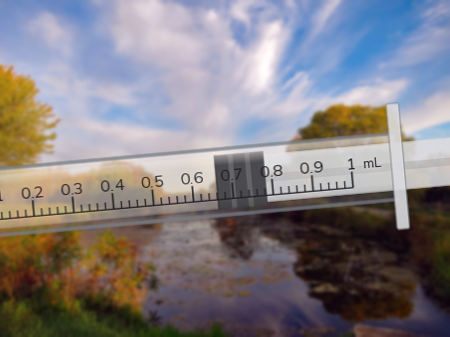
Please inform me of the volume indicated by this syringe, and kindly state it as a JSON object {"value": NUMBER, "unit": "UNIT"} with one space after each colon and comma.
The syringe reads {"value": 0.66, "unit": "mL"}
